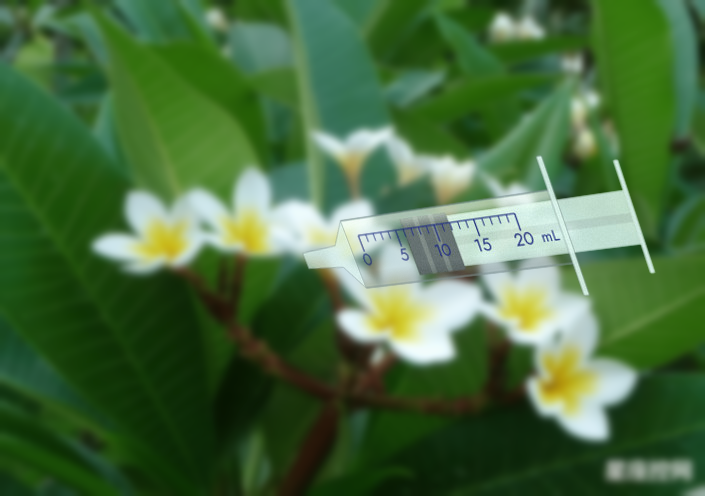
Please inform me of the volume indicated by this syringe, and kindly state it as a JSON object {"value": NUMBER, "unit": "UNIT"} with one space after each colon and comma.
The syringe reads {"value": 6, "unit": "mL"}
